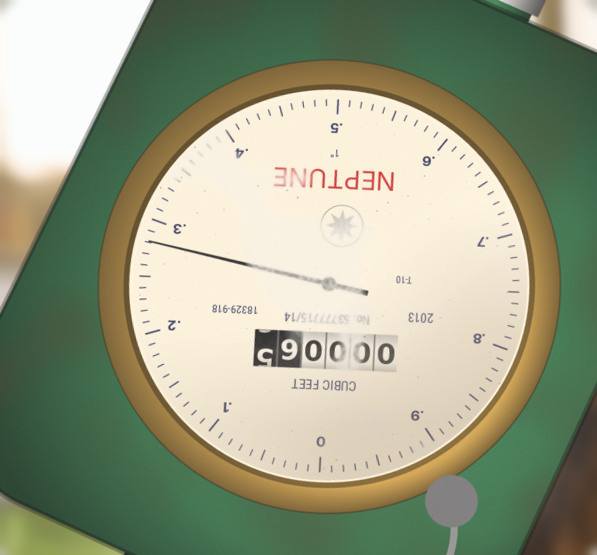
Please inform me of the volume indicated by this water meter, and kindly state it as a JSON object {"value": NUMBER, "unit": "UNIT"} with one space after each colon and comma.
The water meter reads {"value": 65.28, "unit": "ft³"}
